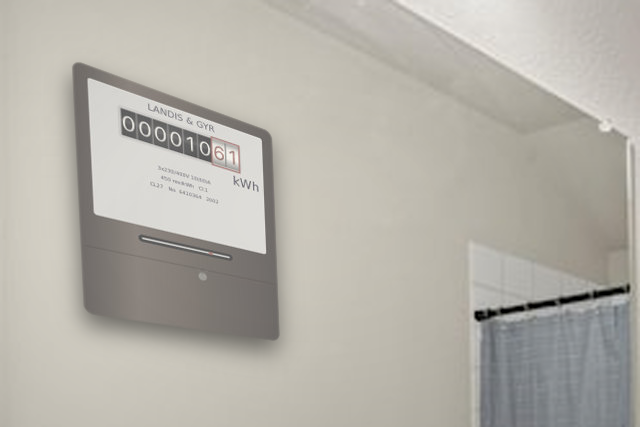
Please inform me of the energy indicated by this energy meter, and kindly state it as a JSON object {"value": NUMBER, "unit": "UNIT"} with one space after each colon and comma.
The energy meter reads {"value": 10.61, "unit": "kWh"}
